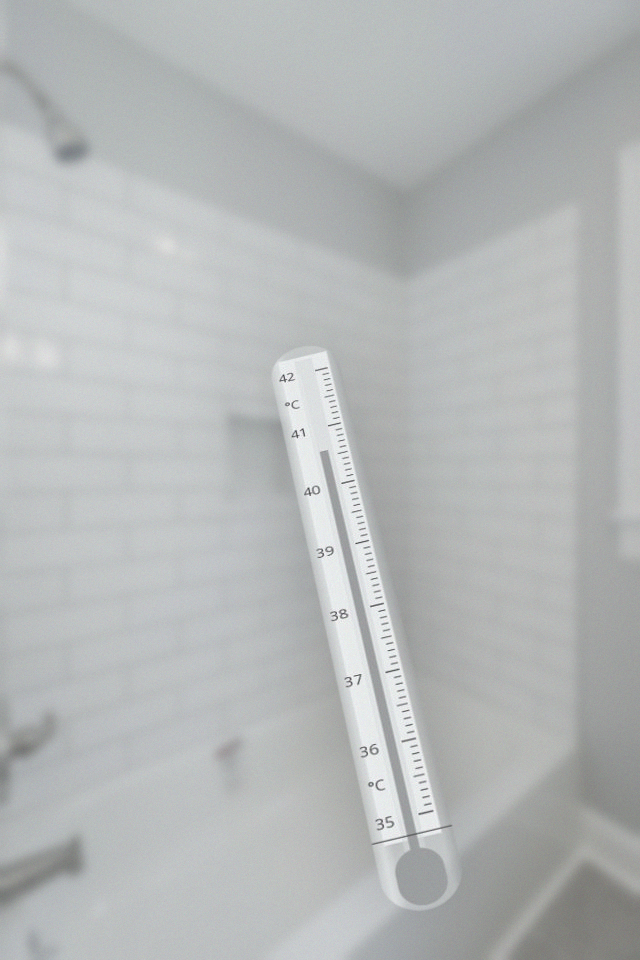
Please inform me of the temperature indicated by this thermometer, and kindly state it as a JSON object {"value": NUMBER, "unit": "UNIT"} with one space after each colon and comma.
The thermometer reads {"value": 40.6, "unit": "°C"}
